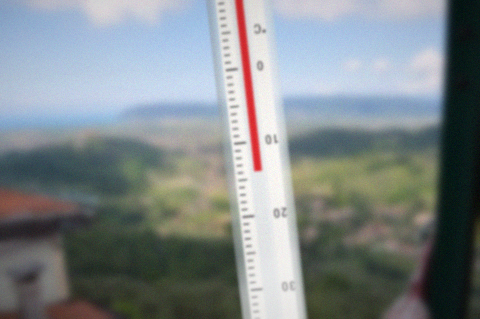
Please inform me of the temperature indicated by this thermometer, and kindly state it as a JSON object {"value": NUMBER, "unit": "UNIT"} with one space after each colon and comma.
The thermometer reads {"value": 14, "unit": "°C"}
